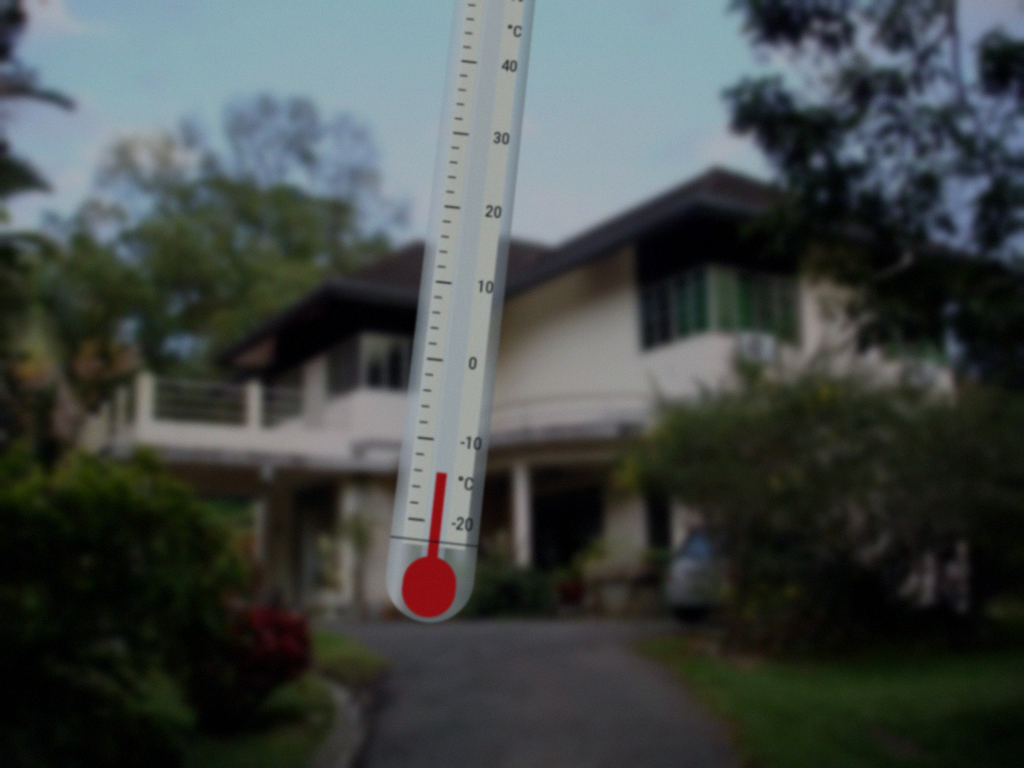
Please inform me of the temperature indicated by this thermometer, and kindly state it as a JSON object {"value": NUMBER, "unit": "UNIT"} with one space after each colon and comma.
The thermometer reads {"value": -14, "unit": "°C"}
